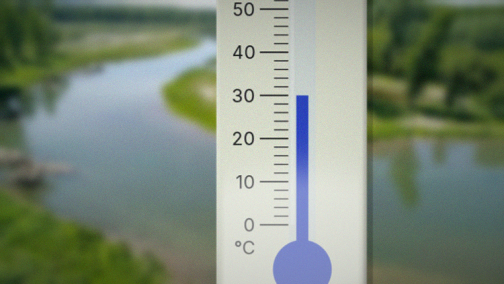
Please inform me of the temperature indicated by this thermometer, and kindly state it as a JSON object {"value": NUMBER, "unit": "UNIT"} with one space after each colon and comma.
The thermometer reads {"value": 30, "unit": "°C"}
